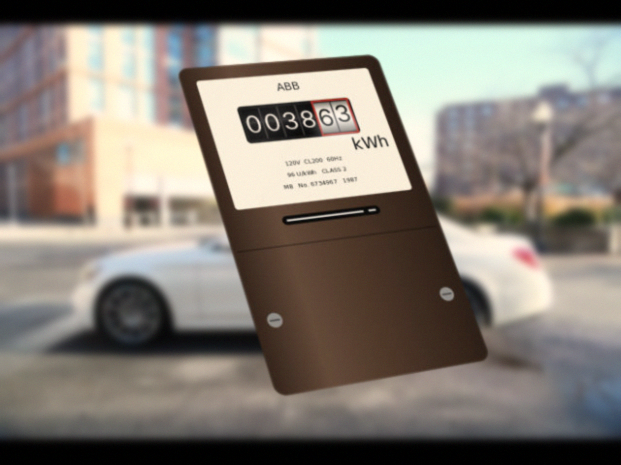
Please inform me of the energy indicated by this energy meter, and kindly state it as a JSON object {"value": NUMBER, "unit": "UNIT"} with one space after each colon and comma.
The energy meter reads {"value": 38.63, "unit": "kWh"}
